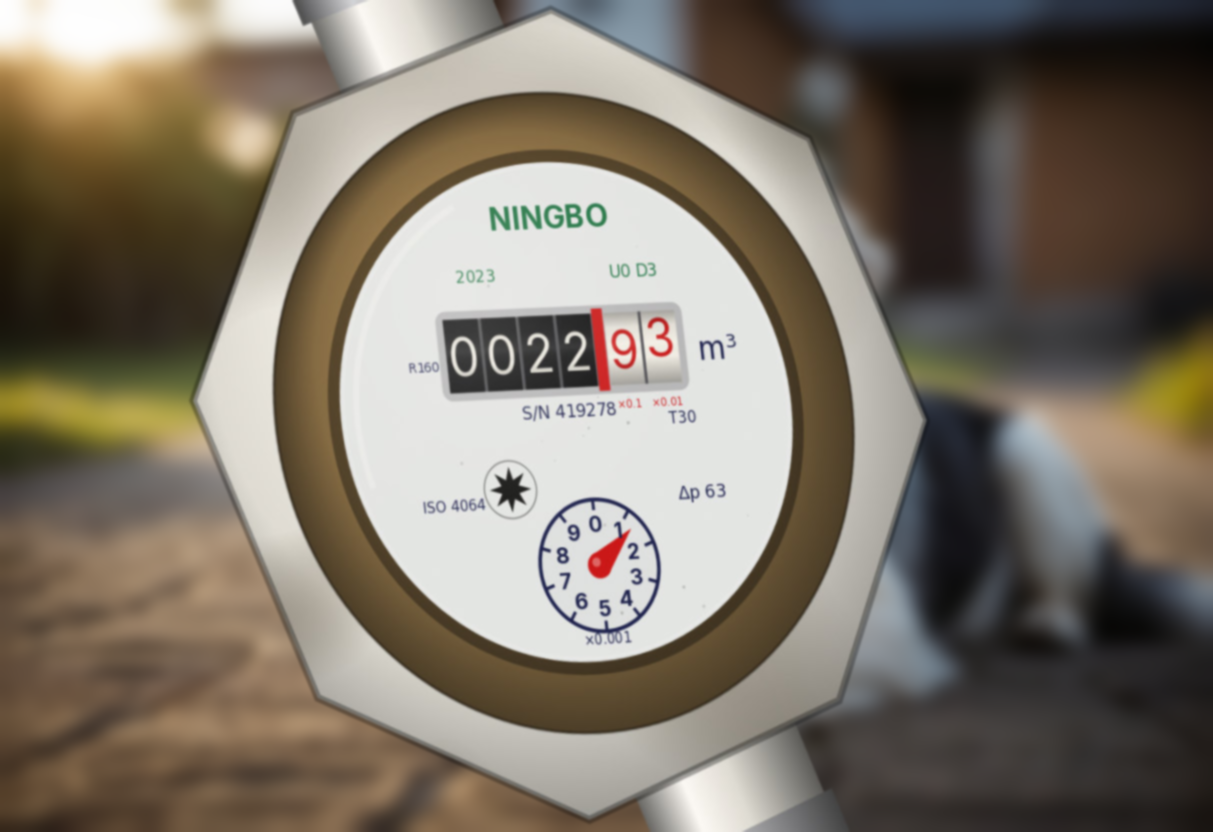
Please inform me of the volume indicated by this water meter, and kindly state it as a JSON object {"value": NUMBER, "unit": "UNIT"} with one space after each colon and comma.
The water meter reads {"value": 22.931, "unit": "m³"}
